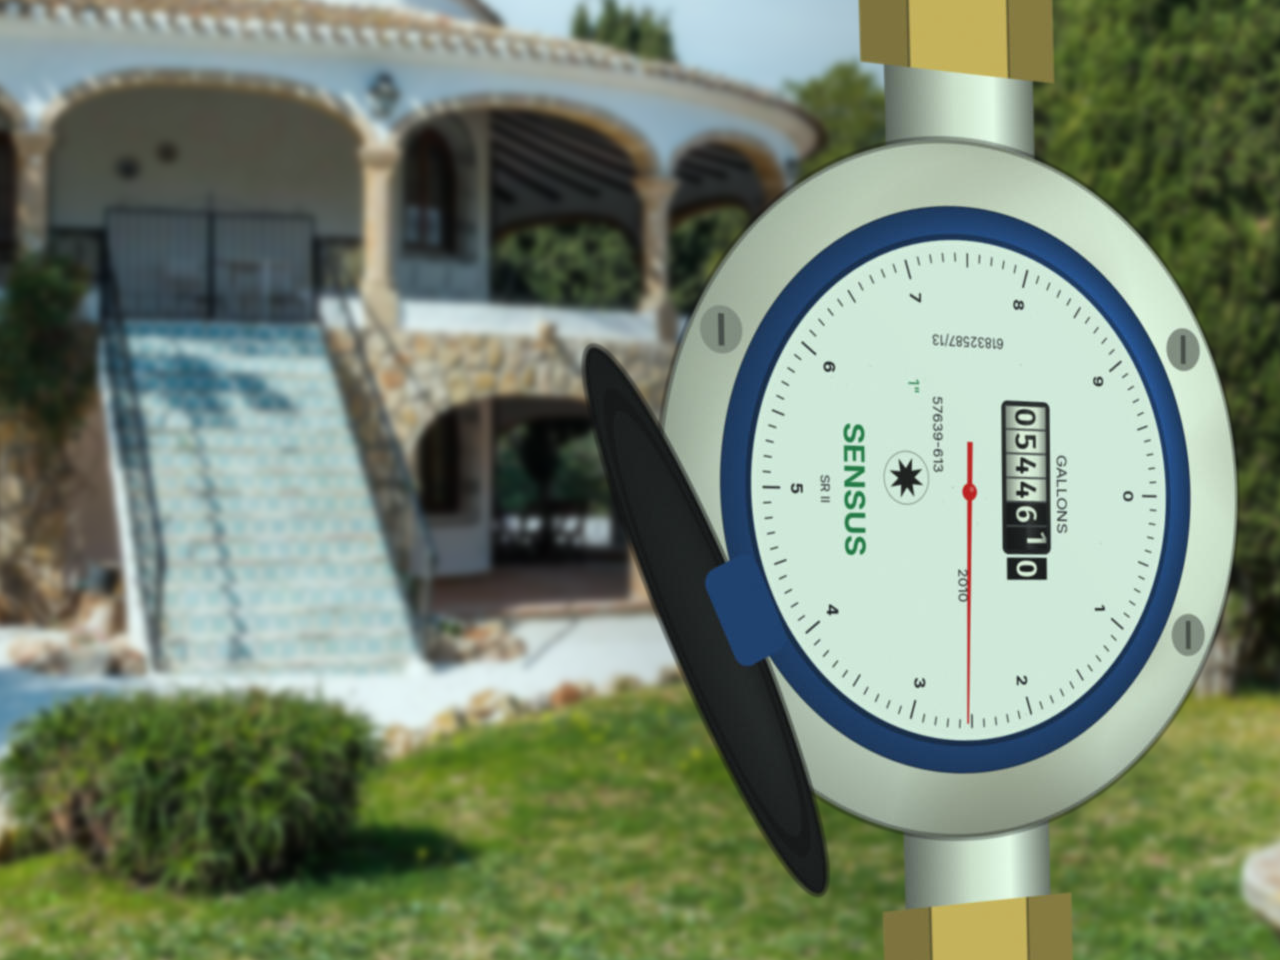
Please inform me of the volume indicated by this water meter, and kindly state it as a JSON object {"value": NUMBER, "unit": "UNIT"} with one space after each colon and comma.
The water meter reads {"value": 544612.5, "unit": "gal"}
